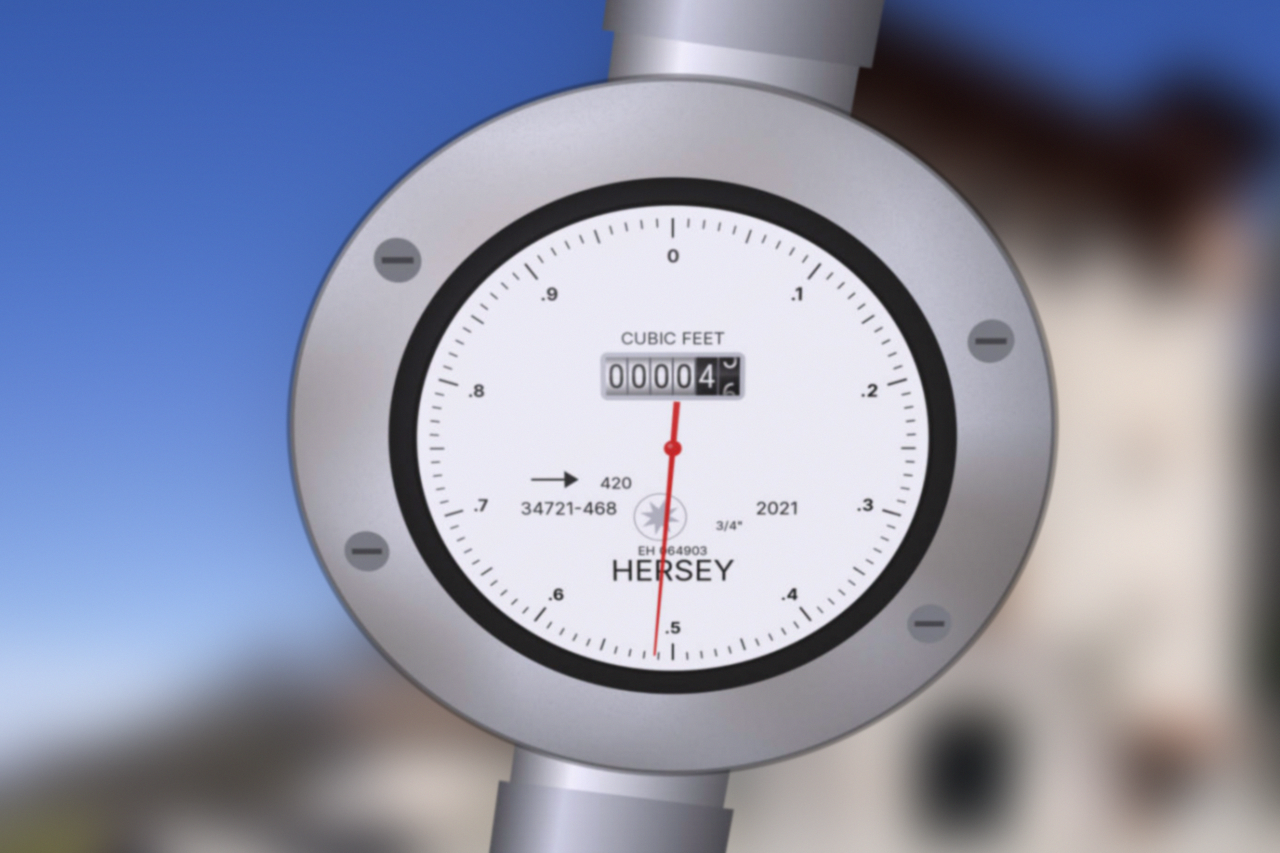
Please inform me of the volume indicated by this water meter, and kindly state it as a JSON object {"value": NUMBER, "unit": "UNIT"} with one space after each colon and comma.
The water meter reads {"value": 45.51, "unit": "ft³"}
